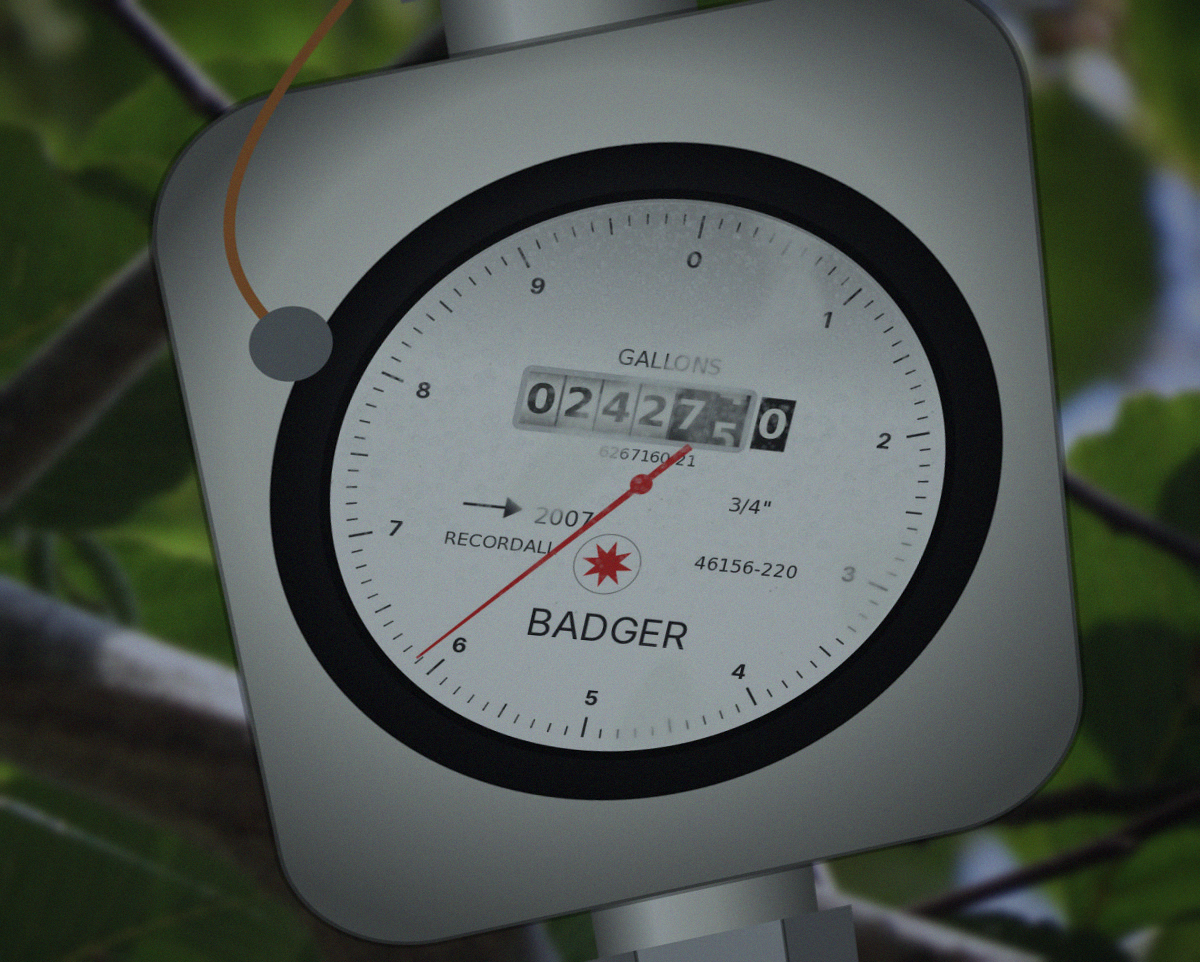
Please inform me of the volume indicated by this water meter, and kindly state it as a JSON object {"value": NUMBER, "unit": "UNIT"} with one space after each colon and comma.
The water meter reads {"value": 242746.1, "unit": "gal"}
